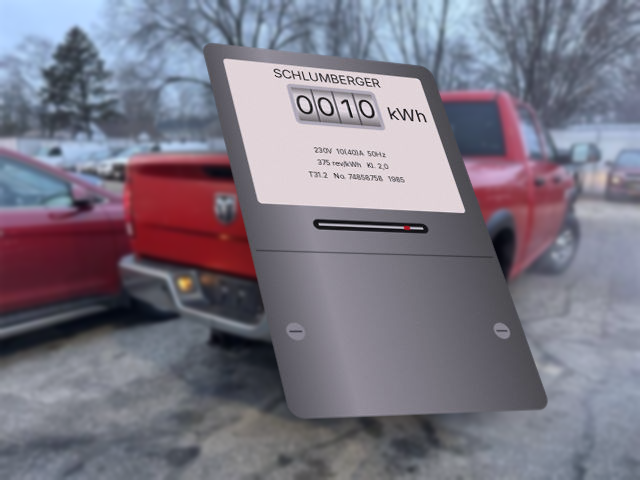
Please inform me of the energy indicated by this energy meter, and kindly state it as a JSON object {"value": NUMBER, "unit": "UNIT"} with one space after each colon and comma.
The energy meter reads {"value": 10, "unit": "kWh"}
